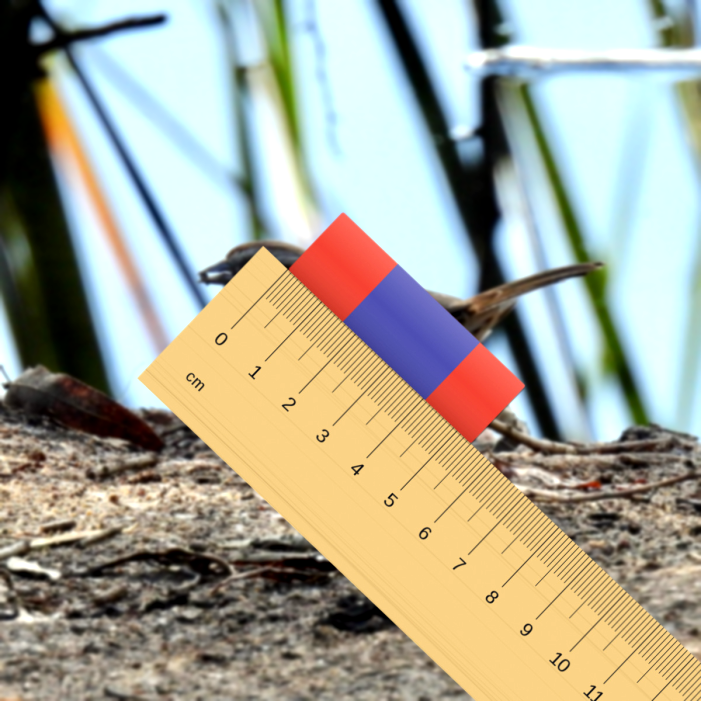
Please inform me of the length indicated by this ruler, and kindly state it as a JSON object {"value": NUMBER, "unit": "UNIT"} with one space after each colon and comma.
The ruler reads {"value": 5.4, "unit": "cm"}
